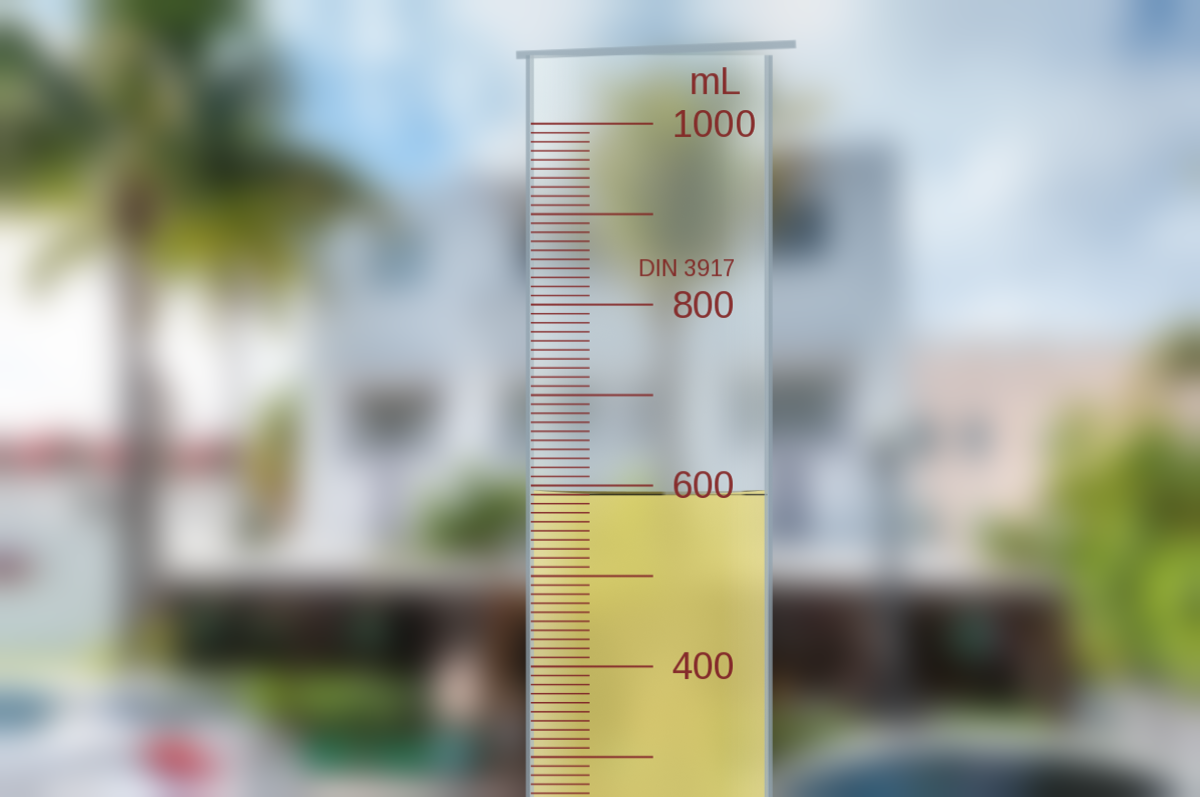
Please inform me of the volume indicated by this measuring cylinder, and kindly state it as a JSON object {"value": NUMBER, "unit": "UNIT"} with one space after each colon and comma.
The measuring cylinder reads {"value": 590, "unit": "mL"}
